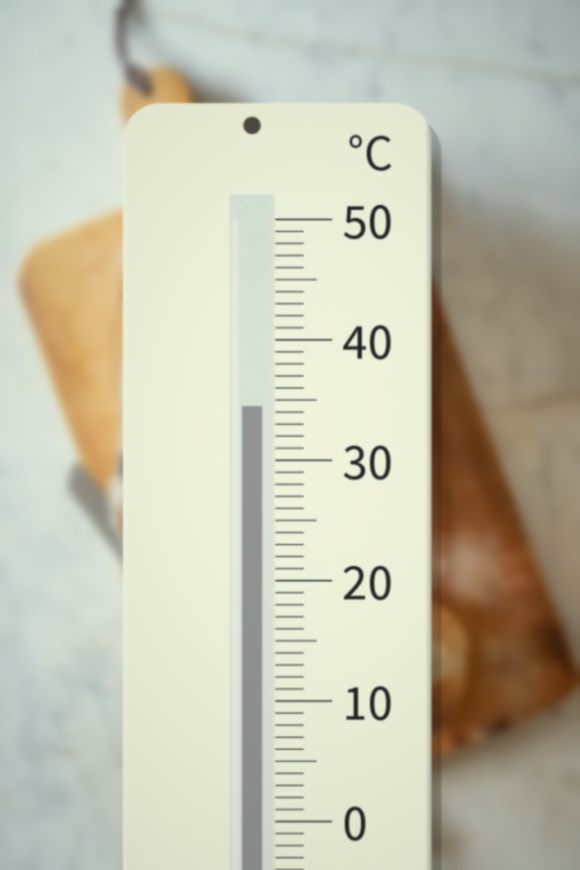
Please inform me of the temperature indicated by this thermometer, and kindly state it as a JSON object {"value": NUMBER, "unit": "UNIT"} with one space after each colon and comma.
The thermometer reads {"value": 34.5, "unit": "°C"}
